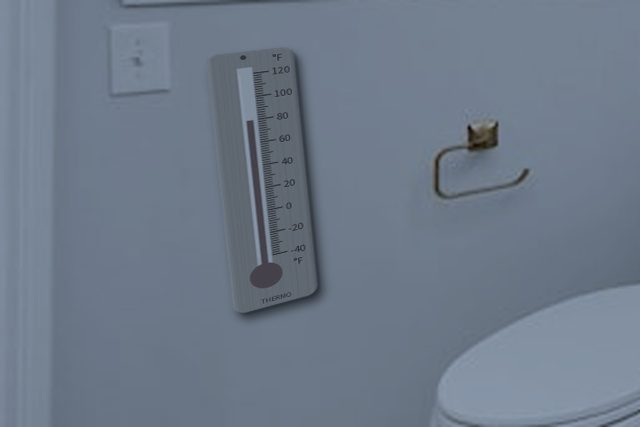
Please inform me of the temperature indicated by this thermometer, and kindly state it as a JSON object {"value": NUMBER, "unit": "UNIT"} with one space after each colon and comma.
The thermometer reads {"value": 80, "unit": "°F"}
